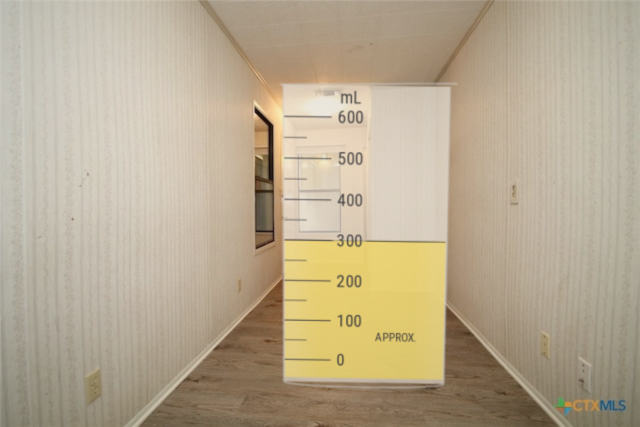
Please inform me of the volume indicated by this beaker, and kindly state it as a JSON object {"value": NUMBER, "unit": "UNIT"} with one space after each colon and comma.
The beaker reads {"value": 300, "unit": "mL"}
